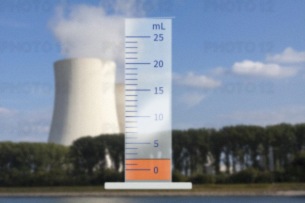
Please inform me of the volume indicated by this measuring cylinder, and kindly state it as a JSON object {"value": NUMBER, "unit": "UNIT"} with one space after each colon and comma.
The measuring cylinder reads {"value": 2, "unit": "mL"}
